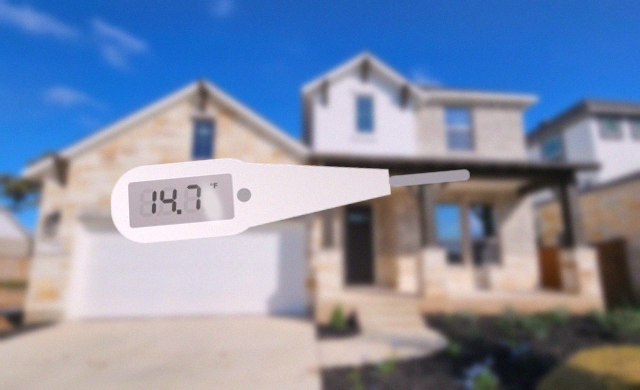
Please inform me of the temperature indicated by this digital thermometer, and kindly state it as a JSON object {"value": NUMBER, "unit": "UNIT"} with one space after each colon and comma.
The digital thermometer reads {"value": 14.7, "unit": "°F"}
